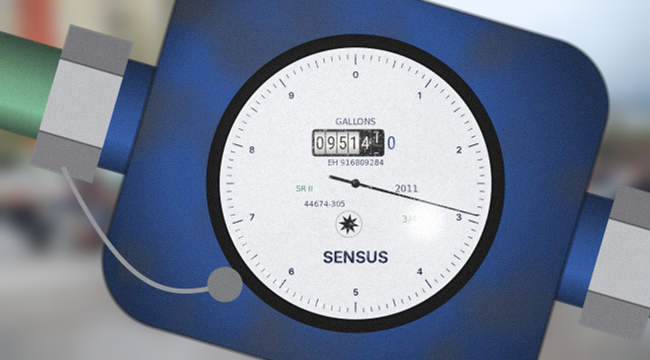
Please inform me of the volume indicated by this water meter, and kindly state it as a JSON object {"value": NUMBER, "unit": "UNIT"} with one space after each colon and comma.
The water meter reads {"value": 951412.9, "unit": "gal"}
